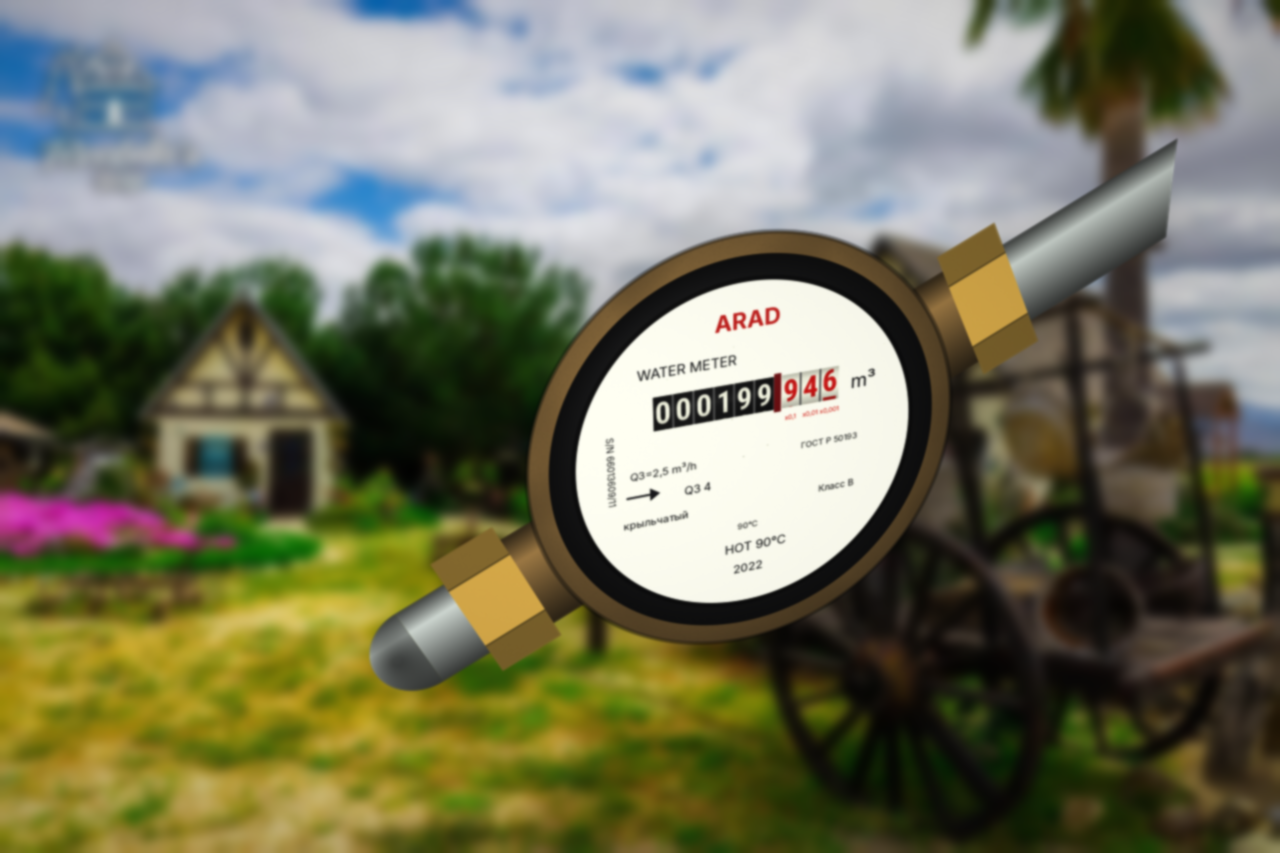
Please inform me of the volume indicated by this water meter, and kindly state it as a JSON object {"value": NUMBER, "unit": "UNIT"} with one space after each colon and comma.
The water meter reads {"value": 199.946, "unit": "m³"}
